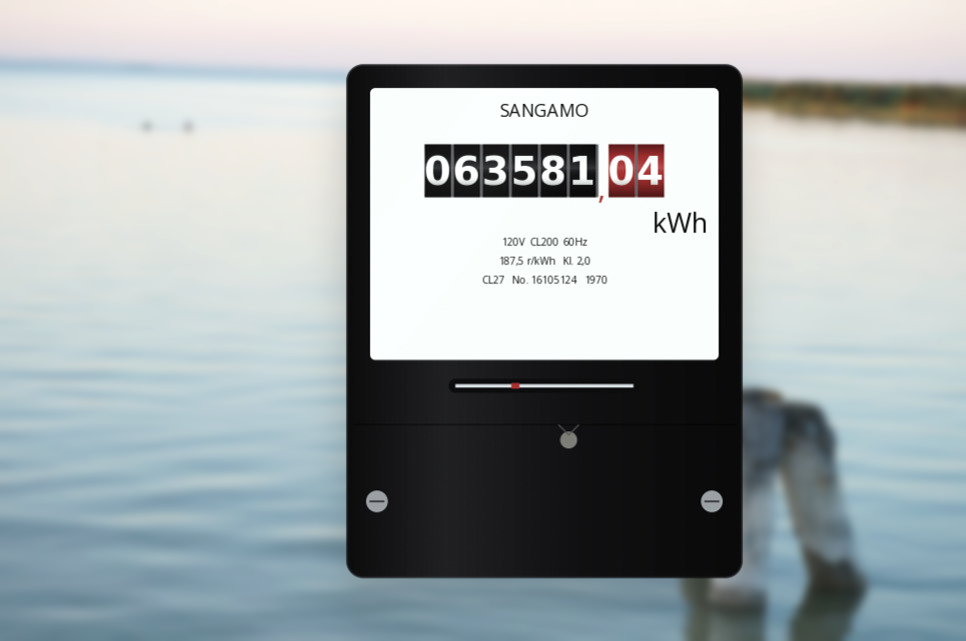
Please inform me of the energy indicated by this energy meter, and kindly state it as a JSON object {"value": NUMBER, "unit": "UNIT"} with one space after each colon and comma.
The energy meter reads {"value": 63581.04, "unit": "kWh"}
